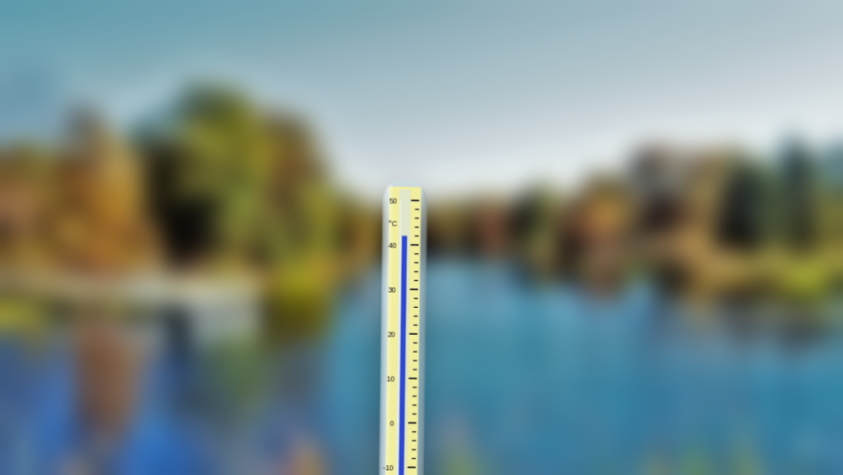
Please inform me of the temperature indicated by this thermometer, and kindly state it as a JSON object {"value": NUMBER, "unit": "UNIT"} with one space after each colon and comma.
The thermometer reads {"value": 42, "unit": "°C"}
